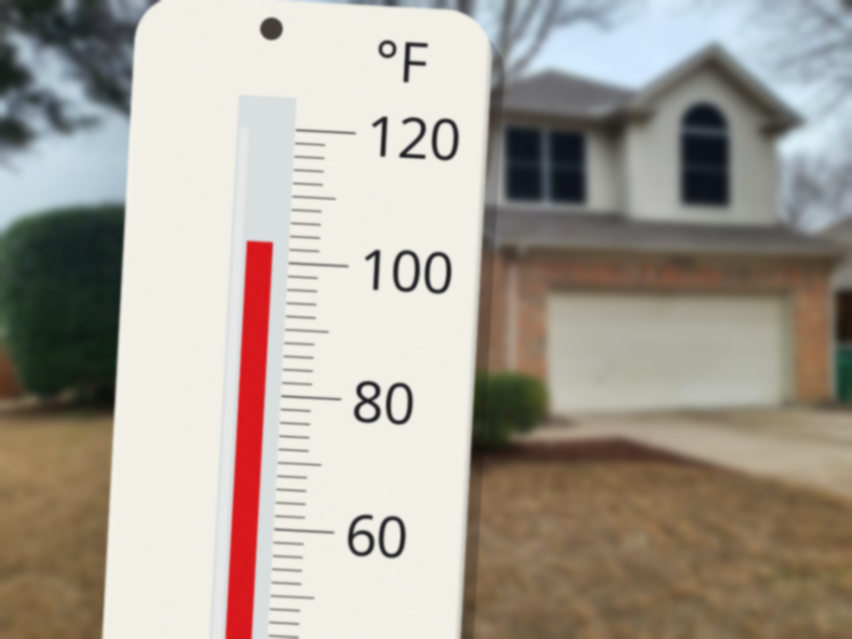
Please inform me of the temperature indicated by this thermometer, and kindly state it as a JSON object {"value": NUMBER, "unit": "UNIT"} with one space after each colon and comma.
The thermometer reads {"value": 103, "unit": "°F"}
